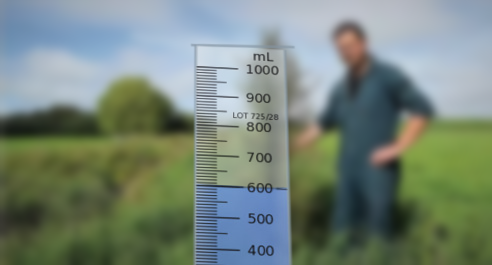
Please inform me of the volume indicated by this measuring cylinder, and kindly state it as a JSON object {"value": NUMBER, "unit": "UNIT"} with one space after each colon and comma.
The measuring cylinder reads {"value": 600, "unit": "mL"}
